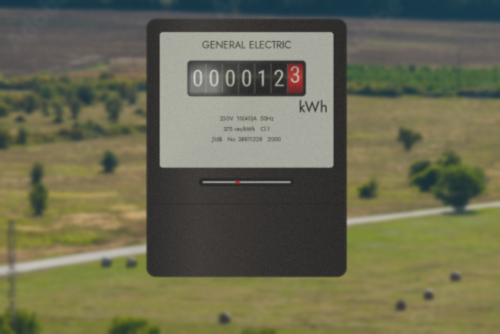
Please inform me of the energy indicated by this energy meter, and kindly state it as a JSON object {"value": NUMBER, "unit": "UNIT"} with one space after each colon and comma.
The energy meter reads {"value": 12.3, "unit": "kWh"}
